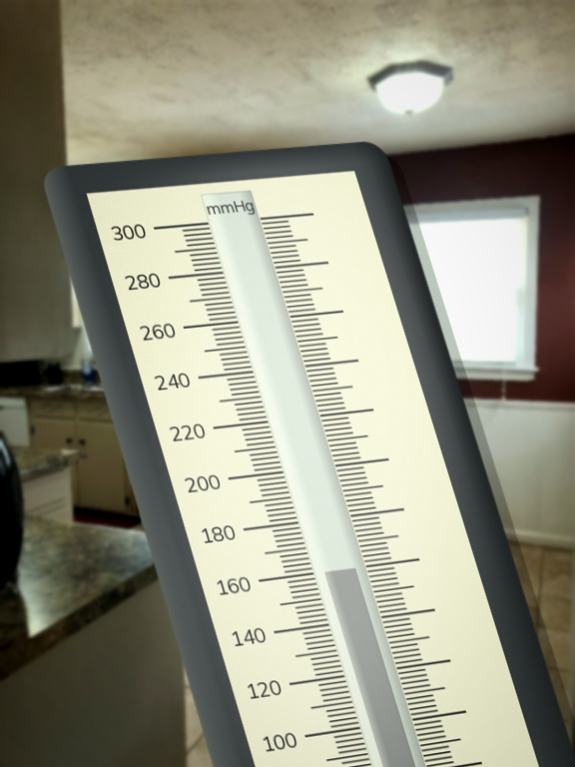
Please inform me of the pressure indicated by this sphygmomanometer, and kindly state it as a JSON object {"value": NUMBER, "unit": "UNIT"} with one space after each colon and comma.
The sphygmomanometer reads {"value": 160, "unit": "mmHg"}
